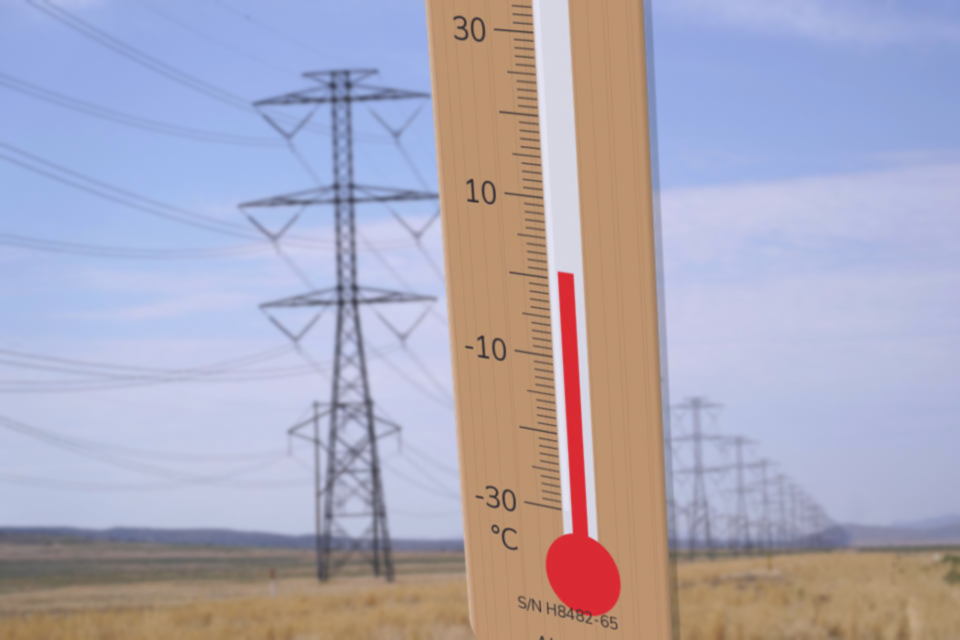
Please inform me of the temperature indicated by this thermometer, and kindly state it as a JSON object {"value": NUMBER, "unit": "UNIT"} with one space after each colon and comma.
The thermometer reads {"value": 1, "unit": "°C"}
